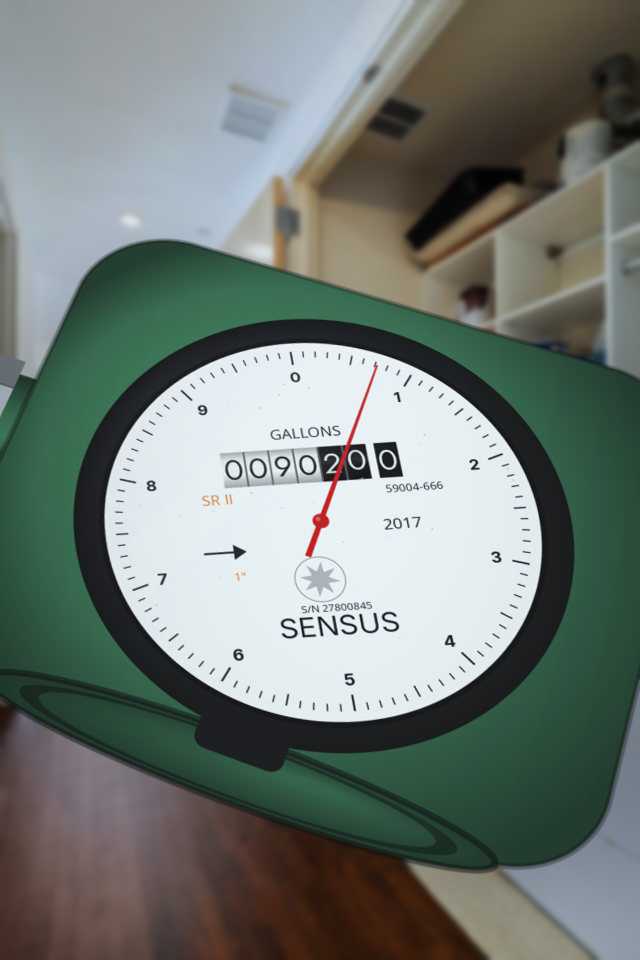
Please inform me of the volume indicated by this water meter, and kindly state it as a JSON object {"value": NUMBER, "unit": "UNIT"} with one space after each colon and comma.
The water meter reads {"value": 90200.7, "unit": "gal"}
